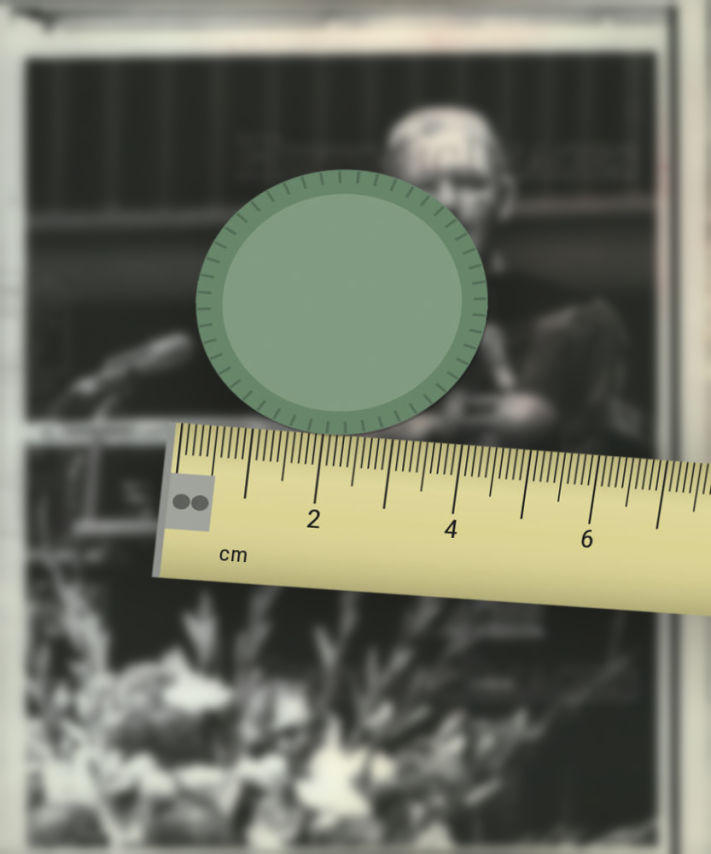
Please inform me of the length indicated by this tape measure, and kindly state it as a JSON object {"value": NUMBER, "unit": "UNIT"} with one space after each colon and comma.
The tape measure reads {"value": 4.1, "unit": "cm"}
